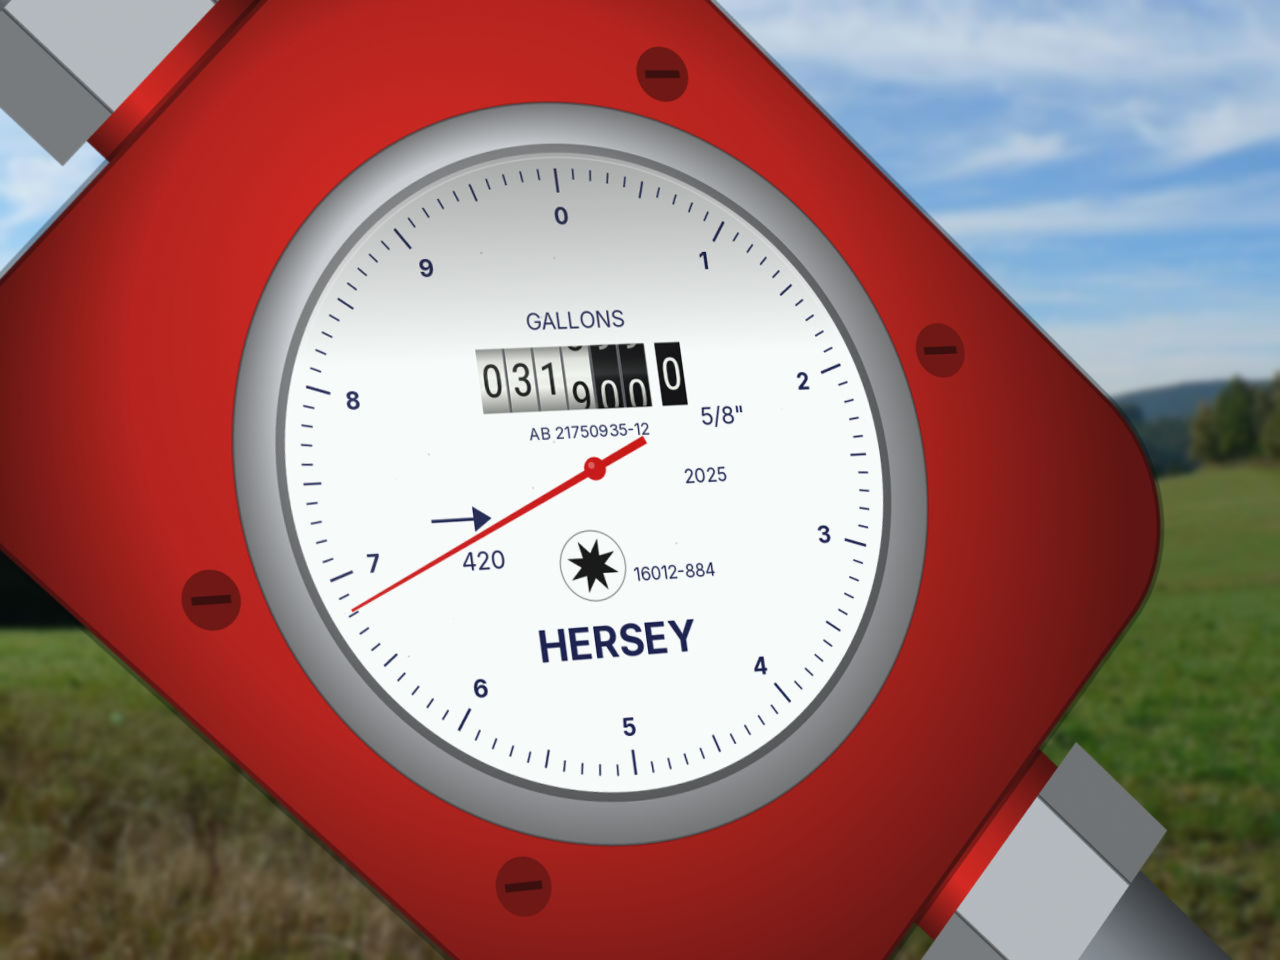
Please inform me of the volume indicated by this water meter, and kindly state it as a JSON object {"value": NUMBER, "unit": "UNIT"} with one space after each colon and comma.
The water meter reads {"value": 318996.8, "unit": "gal"}
